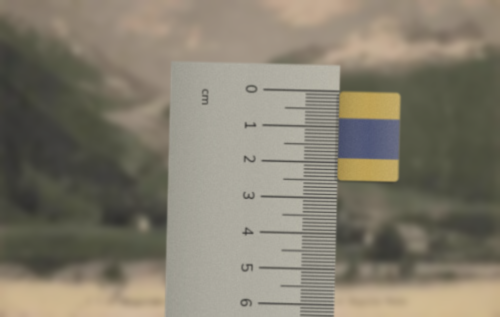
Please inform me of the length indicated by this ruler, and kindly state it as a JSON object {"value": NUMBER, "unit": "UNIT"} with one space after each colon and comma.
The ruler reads {"value": 2.5, "unit": "cm"}
